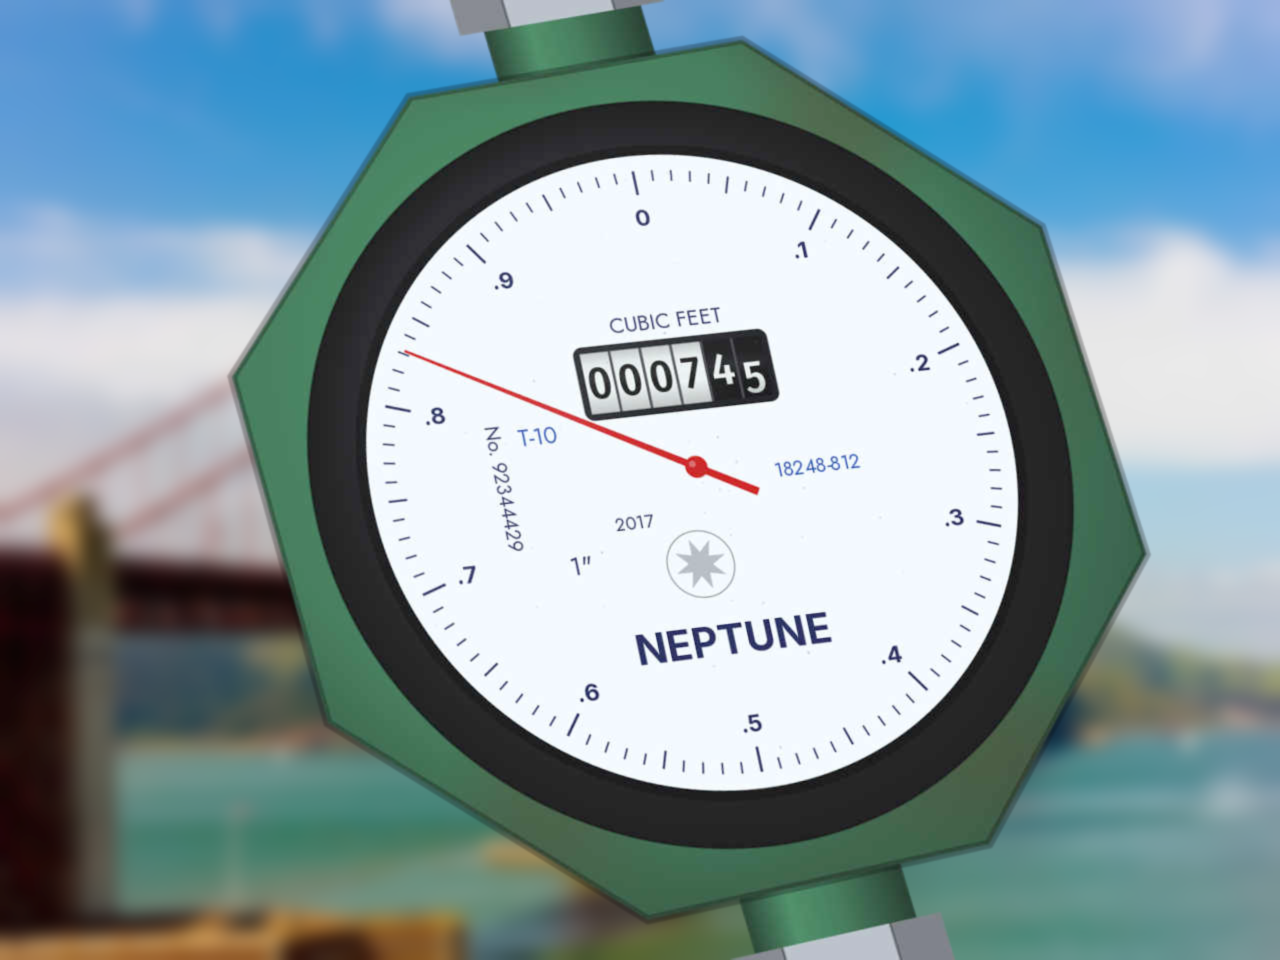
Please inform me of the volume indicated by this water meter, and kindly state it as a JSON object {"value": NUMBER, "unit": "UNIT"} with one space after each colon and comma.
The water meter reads {"value": 744.83, "unit": "ft³"}
